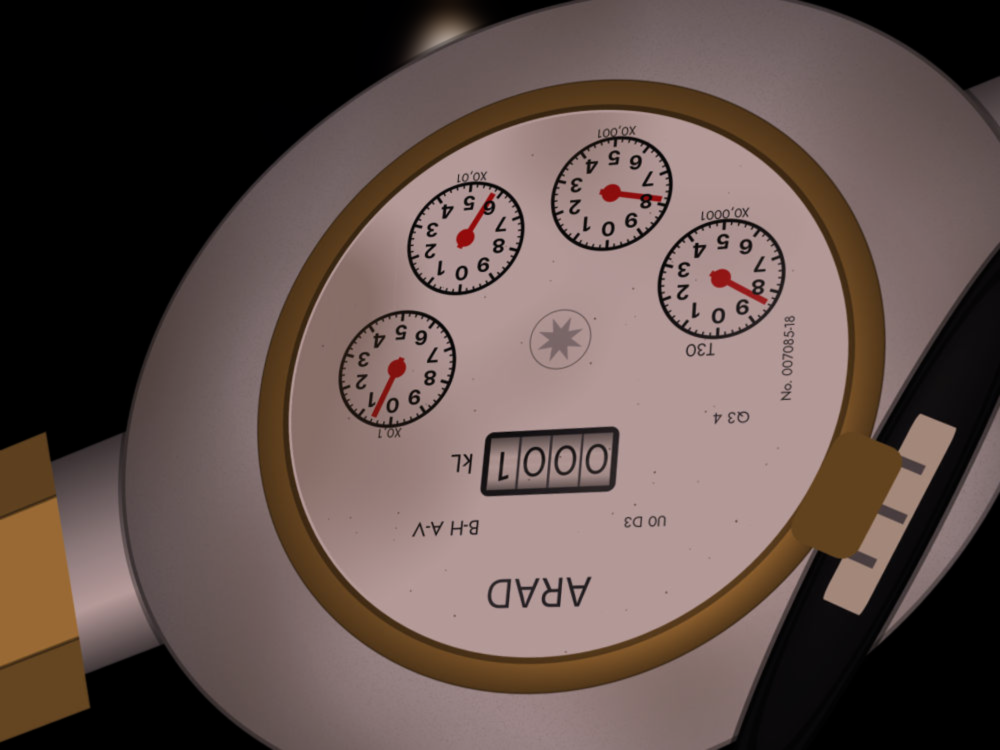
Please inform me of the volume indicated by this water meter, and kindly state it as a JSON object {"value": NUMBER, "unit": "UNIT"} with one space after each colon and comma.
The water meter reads {"value": 1.0578, "unit": "kL"}
